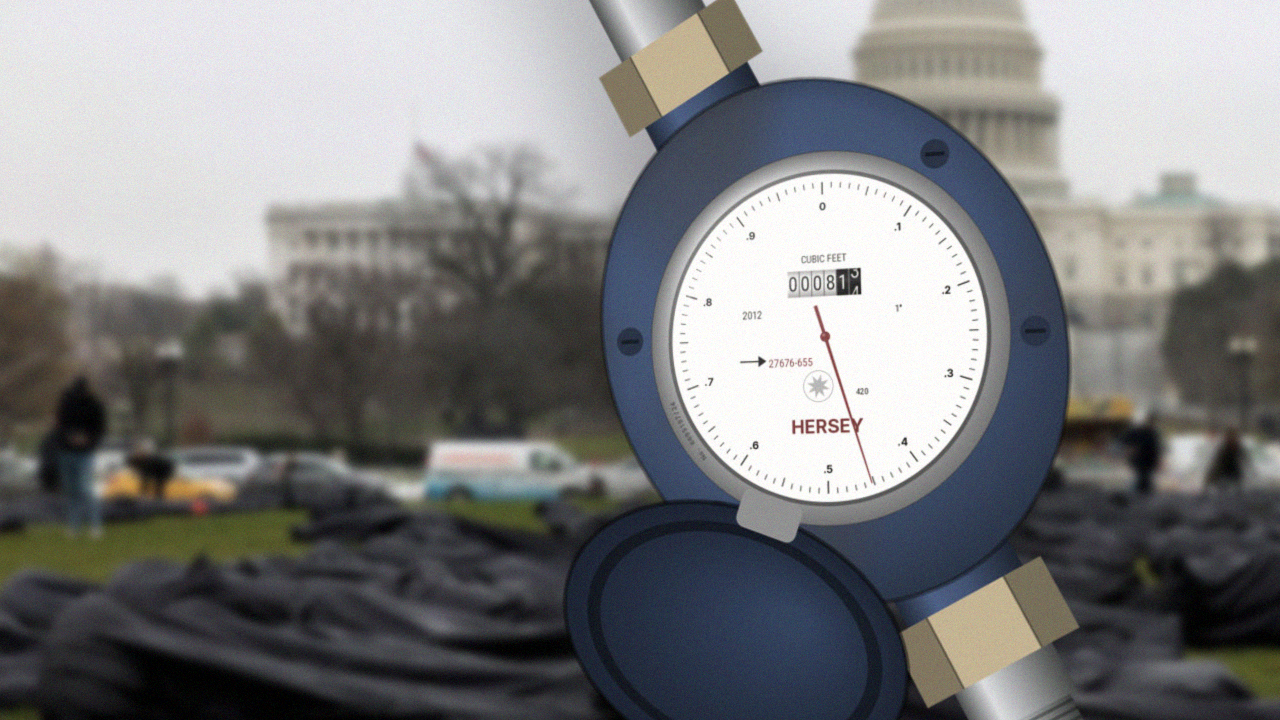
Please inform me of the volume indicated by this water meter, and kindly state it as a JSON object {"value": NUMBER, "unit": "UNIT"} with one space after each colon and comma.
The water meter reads {"value": 813.45, "unit": "ft³"}
